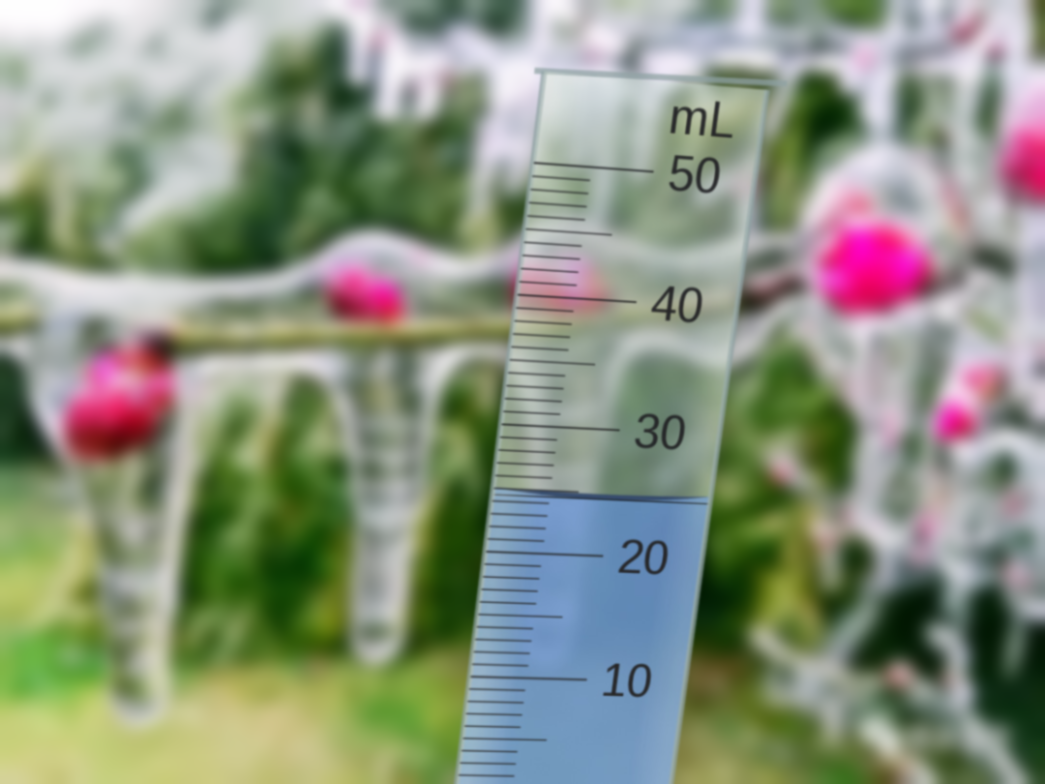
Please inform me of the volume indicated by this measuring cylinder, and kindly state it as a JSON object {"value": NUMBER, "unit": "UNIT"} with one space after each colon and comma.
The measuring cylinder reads {"value": 24.5, "unit": "mL"}
